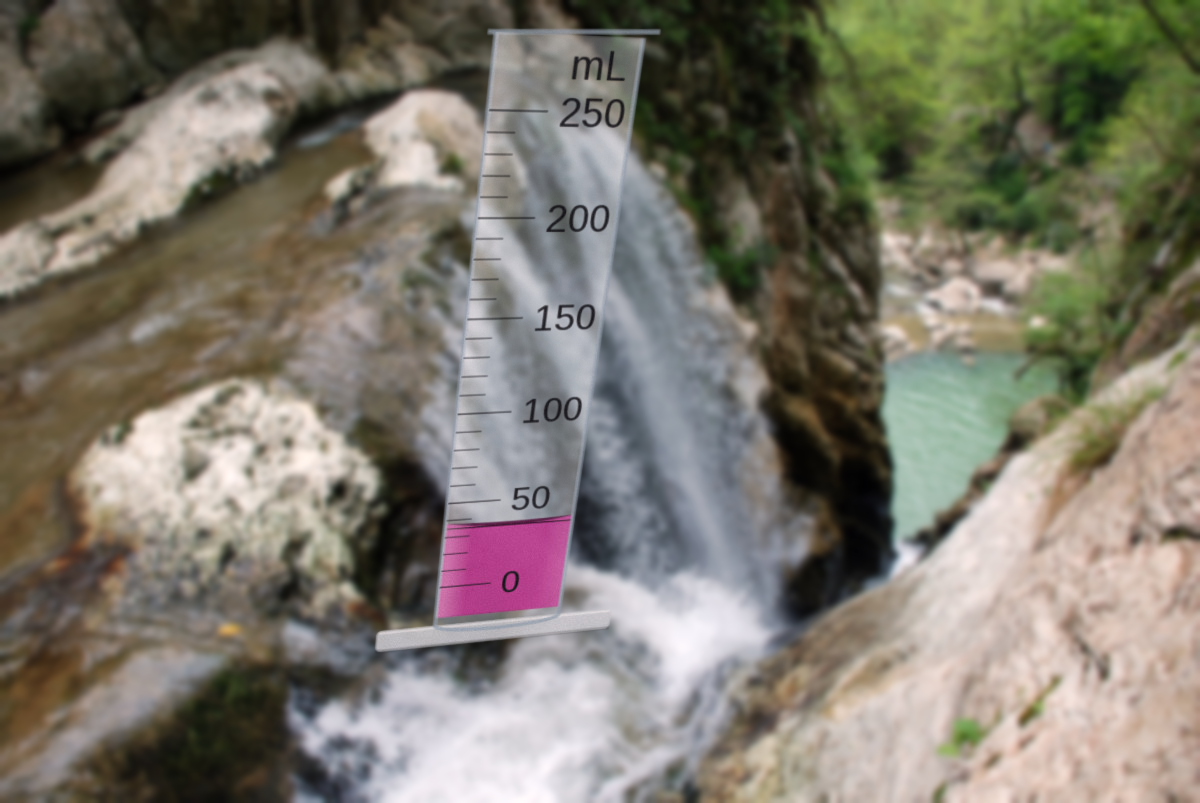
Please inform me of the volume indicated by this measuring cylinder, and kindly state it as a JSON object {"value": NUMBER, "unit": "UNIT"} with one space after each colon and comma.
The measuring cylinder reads {"value": 35, "unit": "mL"}
